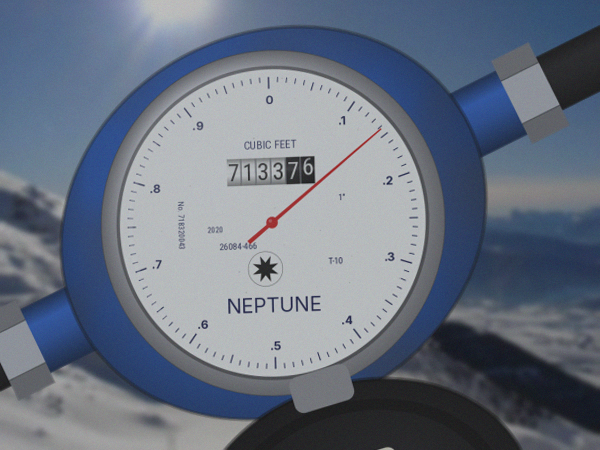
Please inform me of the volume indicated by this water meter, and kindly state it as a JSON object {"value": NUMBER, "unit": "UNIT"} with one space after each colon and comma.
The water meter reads {"value": 713376.14, "unit": "ft³"}
